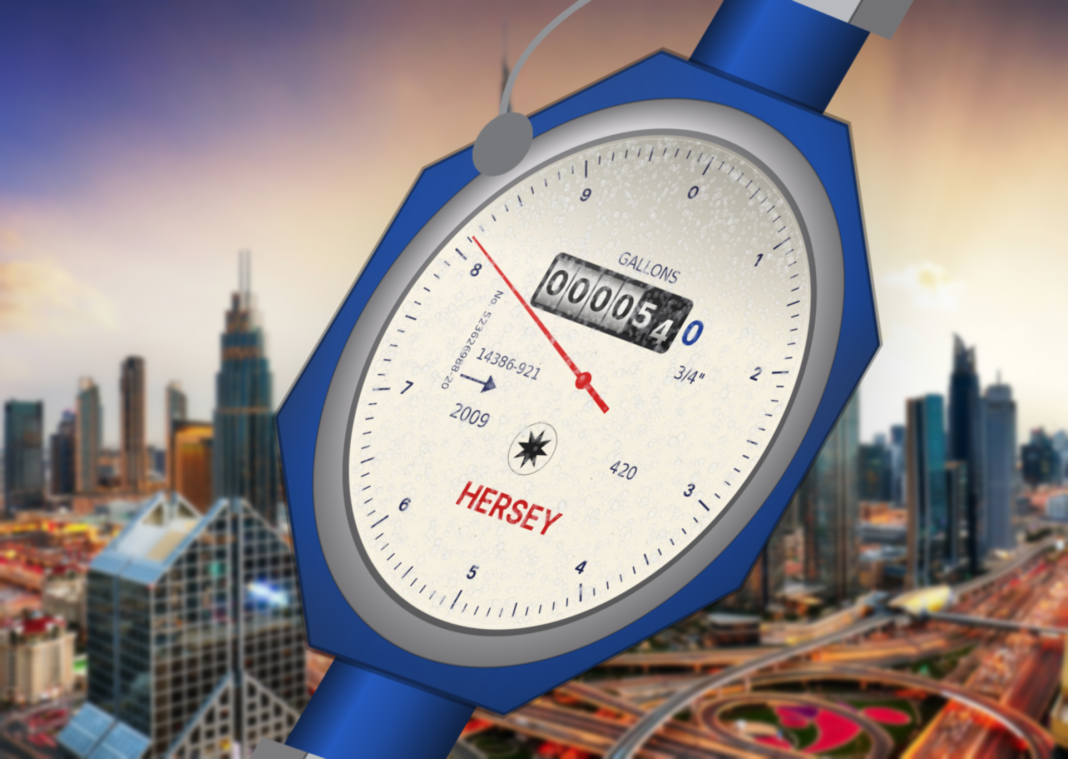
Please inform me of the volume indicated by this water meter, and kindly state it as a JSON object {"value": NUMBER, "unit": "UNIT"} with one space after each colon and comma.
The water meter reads {"value": 538.1, "unit": "gal"}
